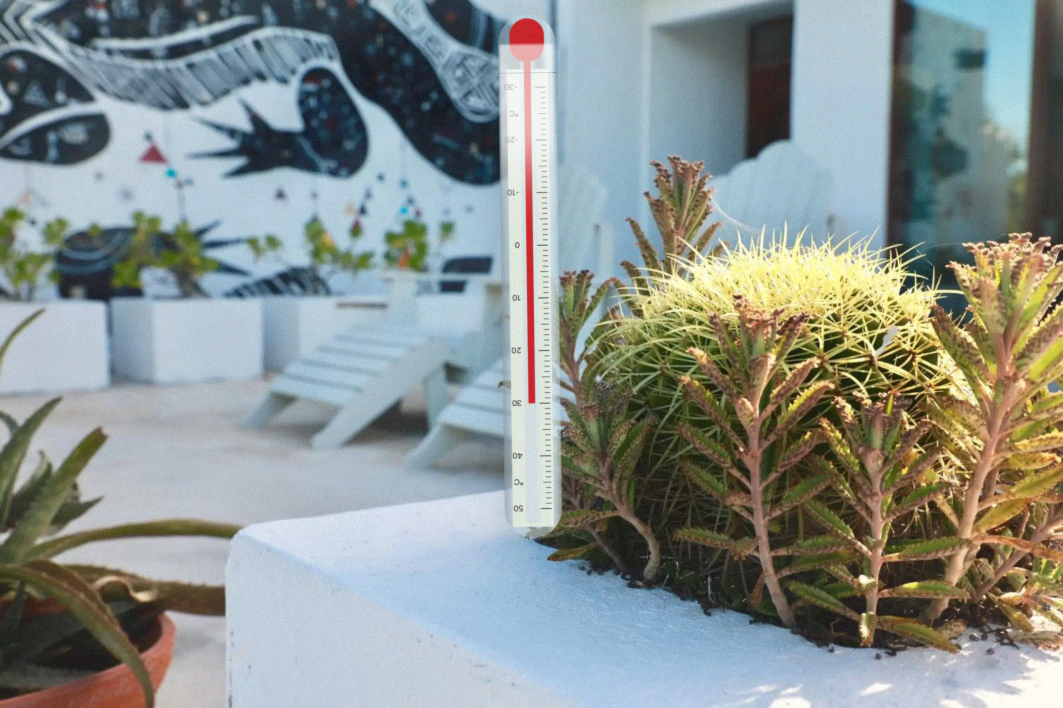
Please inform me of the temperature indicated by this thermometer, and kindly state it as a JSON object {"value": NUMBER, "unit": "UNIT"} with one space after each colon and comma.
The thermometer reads {"value": 30, "unit": "°C"}
